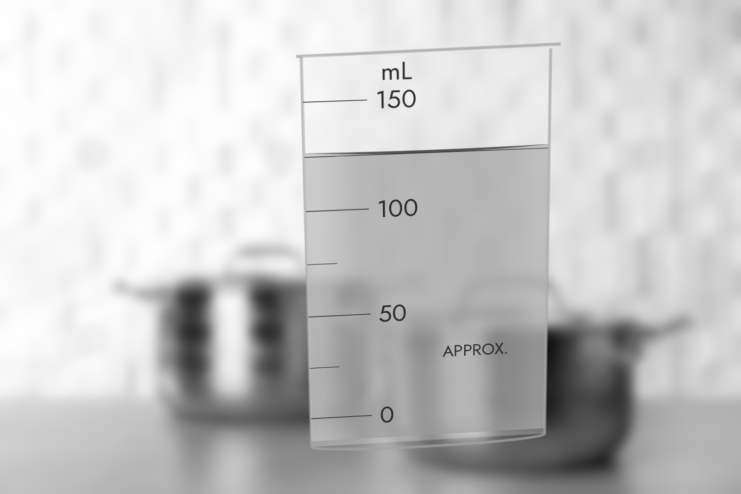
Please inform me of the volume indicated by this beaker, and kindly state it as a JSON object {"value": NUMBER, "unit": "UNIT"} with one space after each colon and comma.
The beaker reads {"value": 125, "unit": "mL"}
